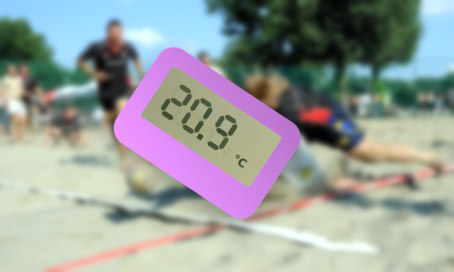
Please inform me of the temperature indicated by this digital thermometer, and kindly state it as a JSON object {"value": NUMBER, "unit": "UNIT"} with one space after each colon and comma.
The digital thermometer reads {"value": 20.9, "unit": "°C"}
